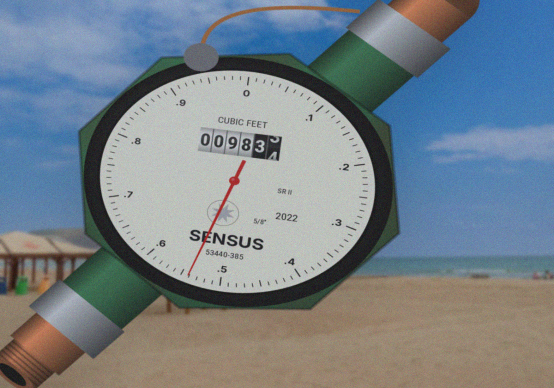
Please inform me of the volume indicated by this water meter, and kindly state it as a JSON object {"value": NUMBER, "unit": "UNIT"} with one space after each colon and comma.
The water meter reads {"value": 9833.54, "unit": "ft³"}
